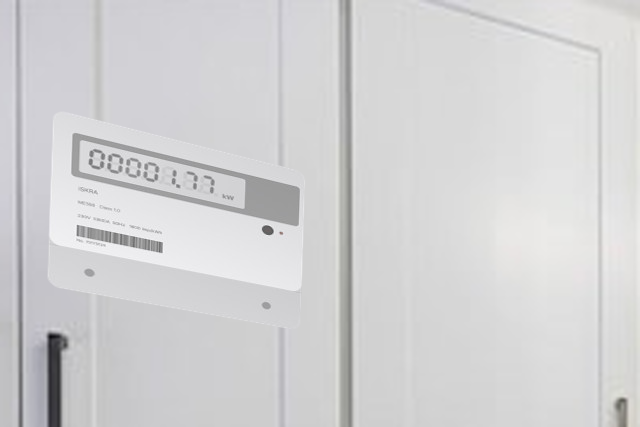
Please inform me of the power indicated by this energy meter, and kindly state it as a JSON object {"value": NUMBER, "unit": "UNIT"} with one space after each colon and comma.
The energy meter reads {"value": 1.77, "unit": "kW"}
